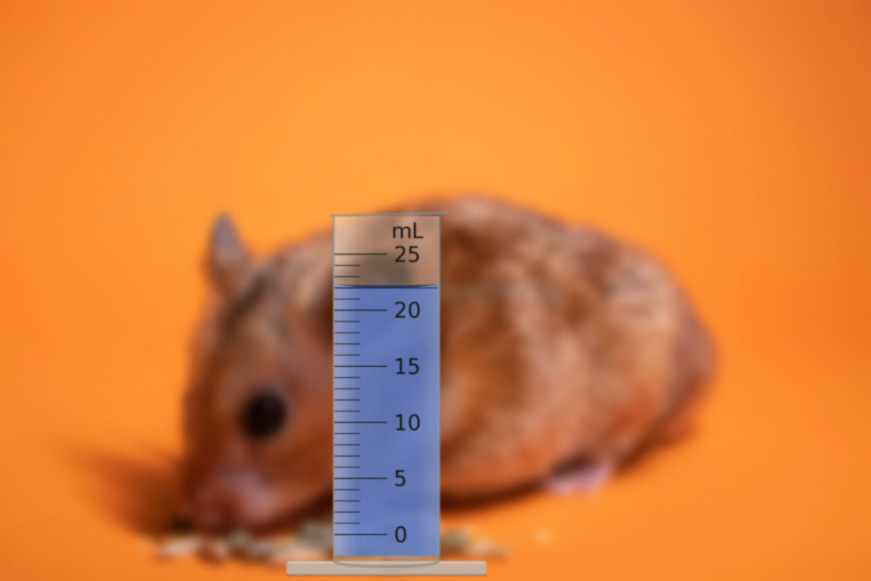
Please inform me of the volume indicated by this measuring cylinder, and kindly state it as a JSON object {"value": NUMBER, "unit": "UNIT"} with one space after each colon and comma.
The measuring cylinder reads {"value": 22, "unit": "mL"}
